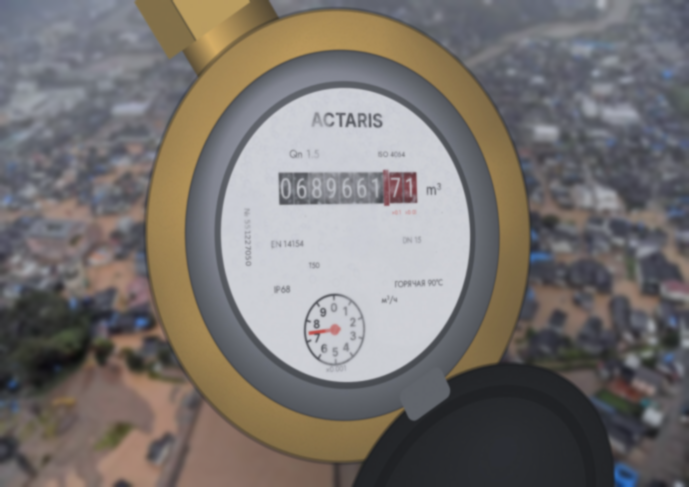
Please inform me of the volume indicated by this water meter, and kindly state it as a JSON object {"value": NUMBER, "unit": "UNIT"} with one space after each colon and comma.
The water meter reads {"value": 689661.717, "unit": "m³"}
